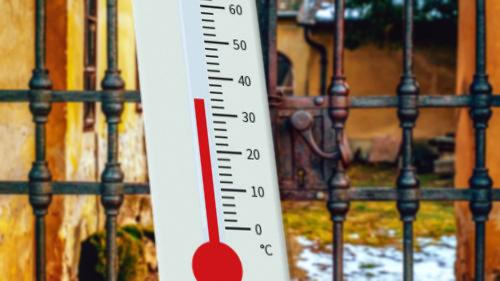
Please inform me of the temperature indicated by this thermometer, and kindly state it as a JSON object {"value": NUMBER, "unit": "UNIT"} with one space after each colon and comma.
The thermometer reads {"value": 34, "unit": "°C"}
